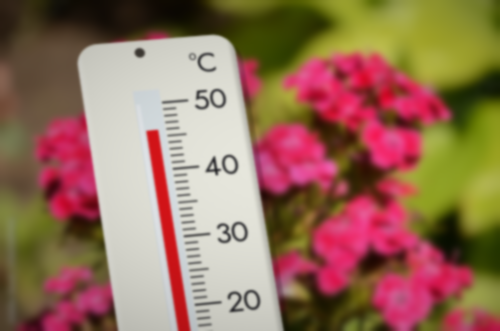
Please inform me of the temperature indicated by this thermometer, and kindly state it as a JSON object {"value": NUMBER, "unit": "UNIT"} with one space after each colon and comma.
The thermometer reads {"value": 46, "unit": "°C"}
